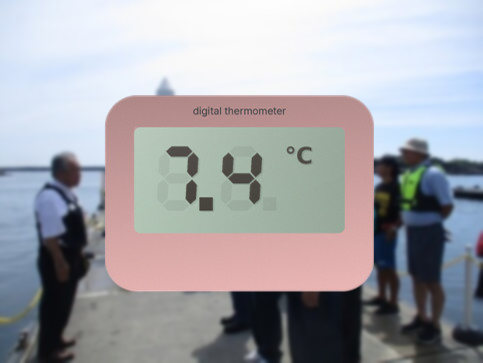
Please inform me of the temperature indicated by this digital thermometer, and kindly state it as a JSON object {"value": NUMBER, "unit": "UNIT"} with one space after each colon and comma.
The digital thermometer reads {"value": 7.4, "unit": "°C"}
